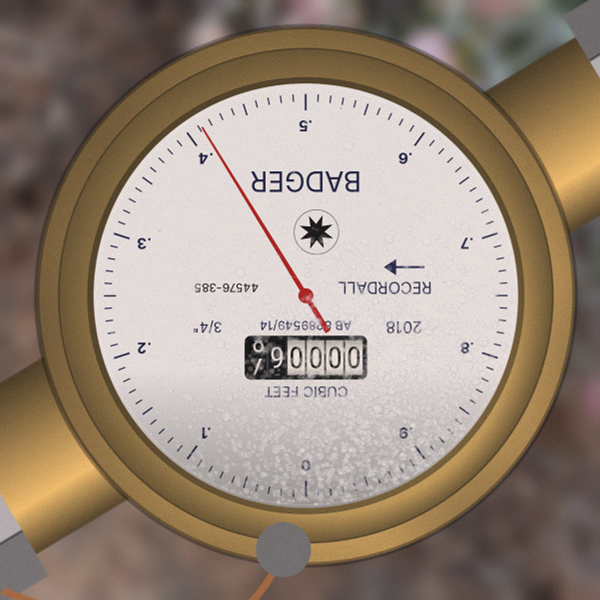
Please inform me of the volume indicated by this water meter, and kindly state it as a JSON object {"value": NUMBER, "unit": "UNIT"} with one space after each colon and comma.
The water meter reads {"value": 67.41, "unit": "ft³"}
